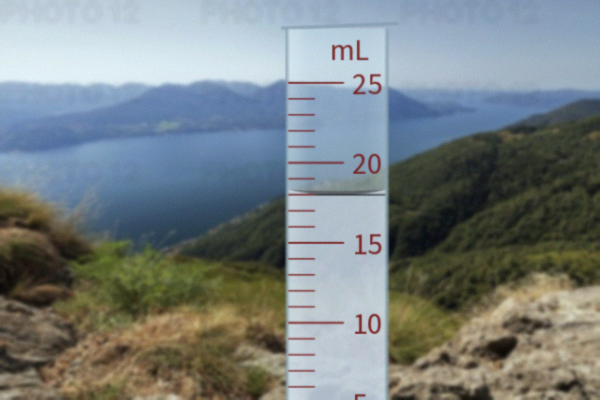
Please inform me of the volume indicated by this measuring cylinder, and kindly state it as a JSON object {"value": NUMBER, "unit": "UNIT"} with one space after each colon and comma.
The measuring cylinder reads {"value": 18, "unit": "mL"}
